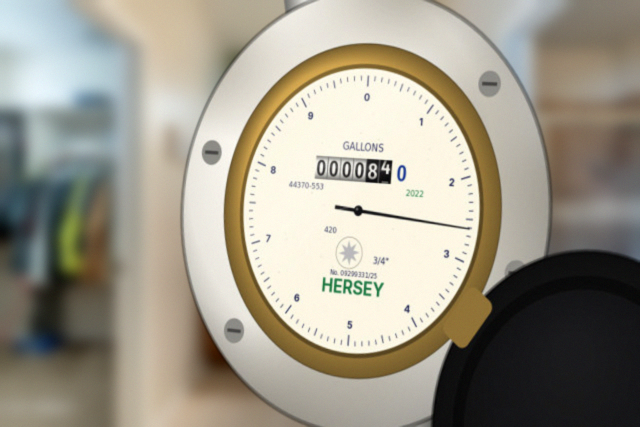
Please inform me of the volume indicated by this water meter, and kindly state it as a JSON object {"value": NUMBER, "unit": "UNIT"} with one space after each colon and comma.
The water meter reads {"value": 842.6, "unit": "gal"}
